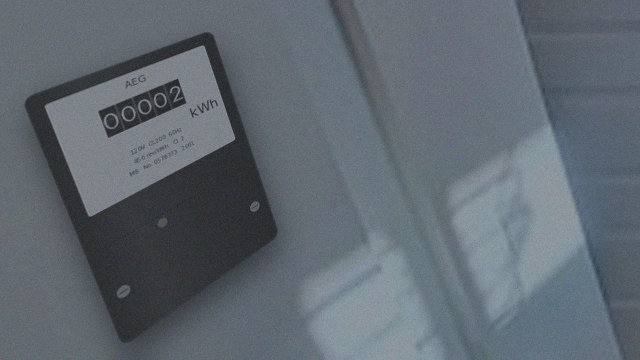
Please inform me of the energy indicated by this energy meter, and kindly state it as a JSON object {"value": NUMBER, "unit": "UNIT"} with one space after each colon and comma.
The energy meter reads {"value": 2, "unit": "kWh"}
